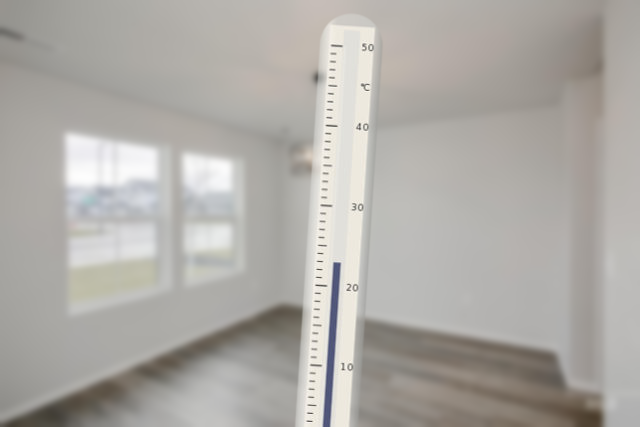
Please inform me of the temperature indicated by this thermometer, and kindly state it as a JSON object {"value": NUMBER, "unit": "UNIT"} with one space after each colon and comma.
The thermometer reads {"value": 23, "unit": "°C"}
